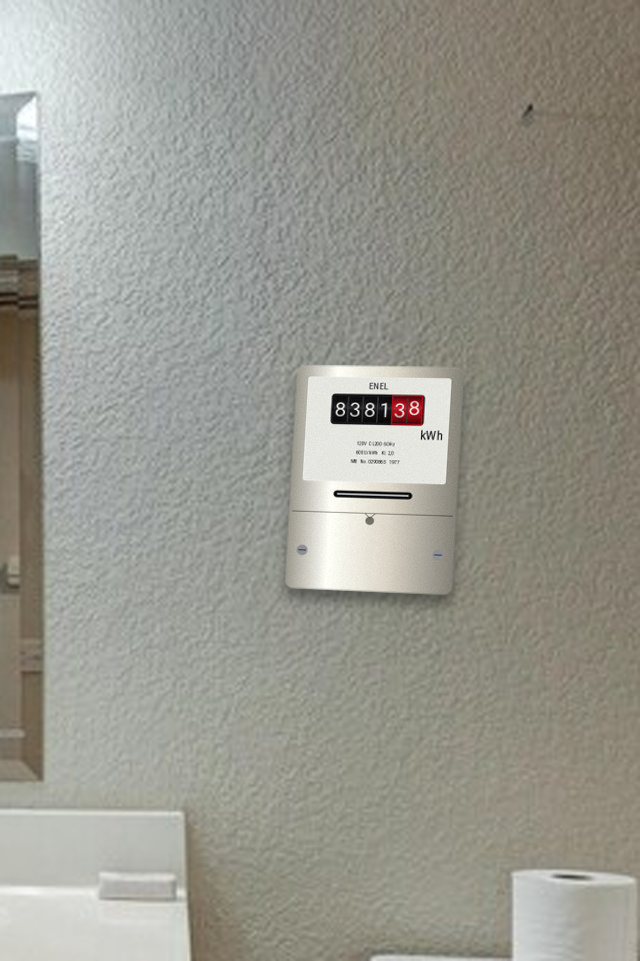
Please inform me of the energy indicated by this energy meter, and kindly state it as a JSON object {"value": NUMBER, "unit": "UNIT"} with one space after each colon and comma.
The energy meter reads {"value": 8381.38, "unit": "kWh"}
